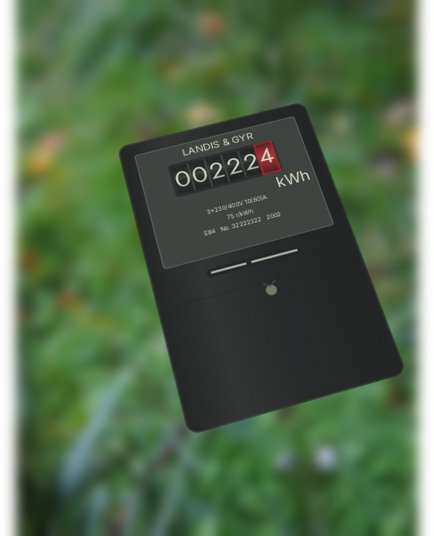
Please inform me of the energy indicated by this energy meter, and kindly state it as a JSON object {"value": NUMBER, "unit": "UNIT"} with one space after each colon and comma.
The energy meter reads {"value": 222.4, "unit": "kWh"}
